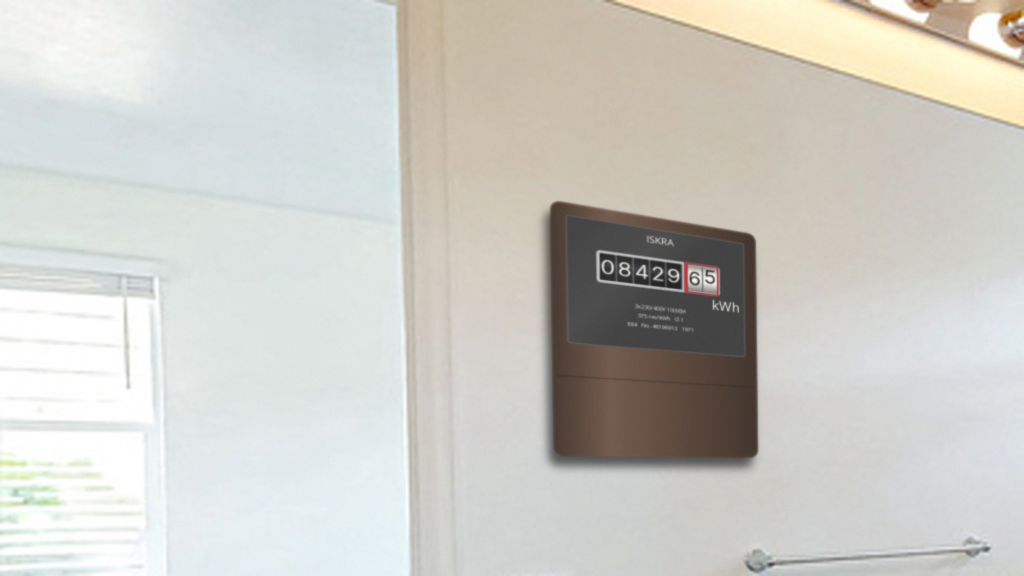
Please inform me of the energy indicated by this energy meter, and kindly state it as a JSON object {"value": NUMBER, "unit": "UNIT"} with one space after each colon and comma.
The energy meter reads {"value": 8429.65, "unit": "kWh"}
